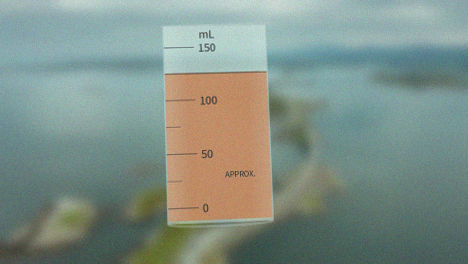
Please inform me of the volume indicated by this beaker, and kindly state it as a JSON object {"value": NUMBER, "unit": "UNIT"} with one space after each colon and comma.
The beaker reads {"value": 125, "unit": "mL"}
